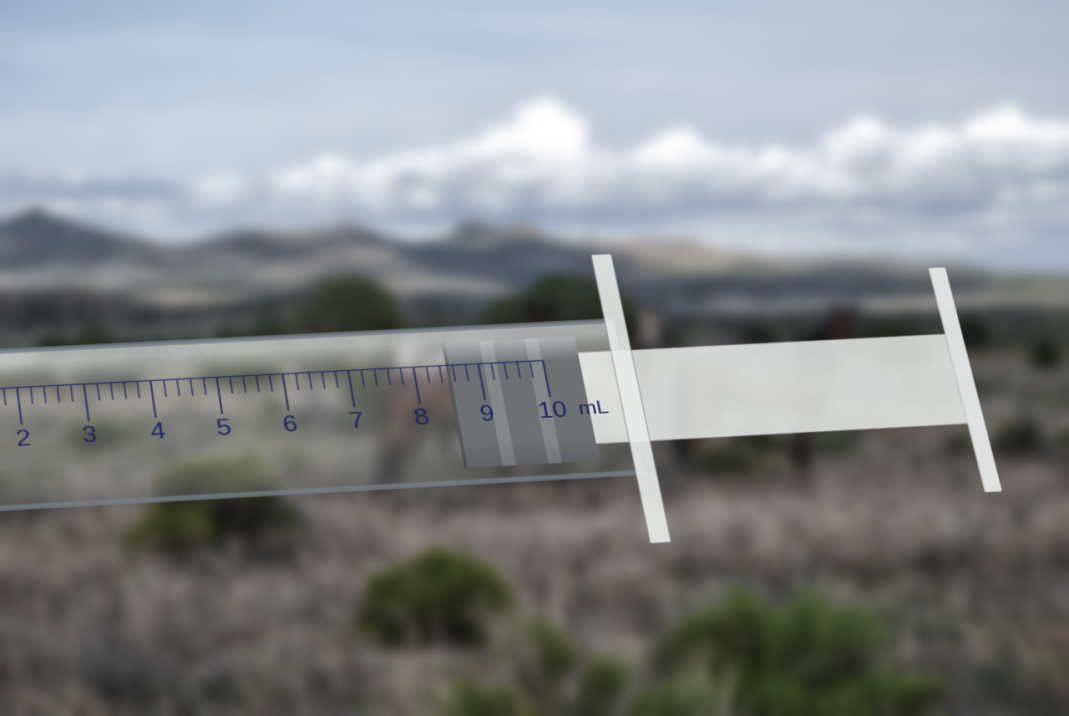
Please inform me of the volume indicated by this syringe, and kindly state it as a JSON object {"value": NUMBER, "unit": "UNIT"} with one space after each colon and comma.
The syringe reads {"value": 8.5, "unit": "mL"}
